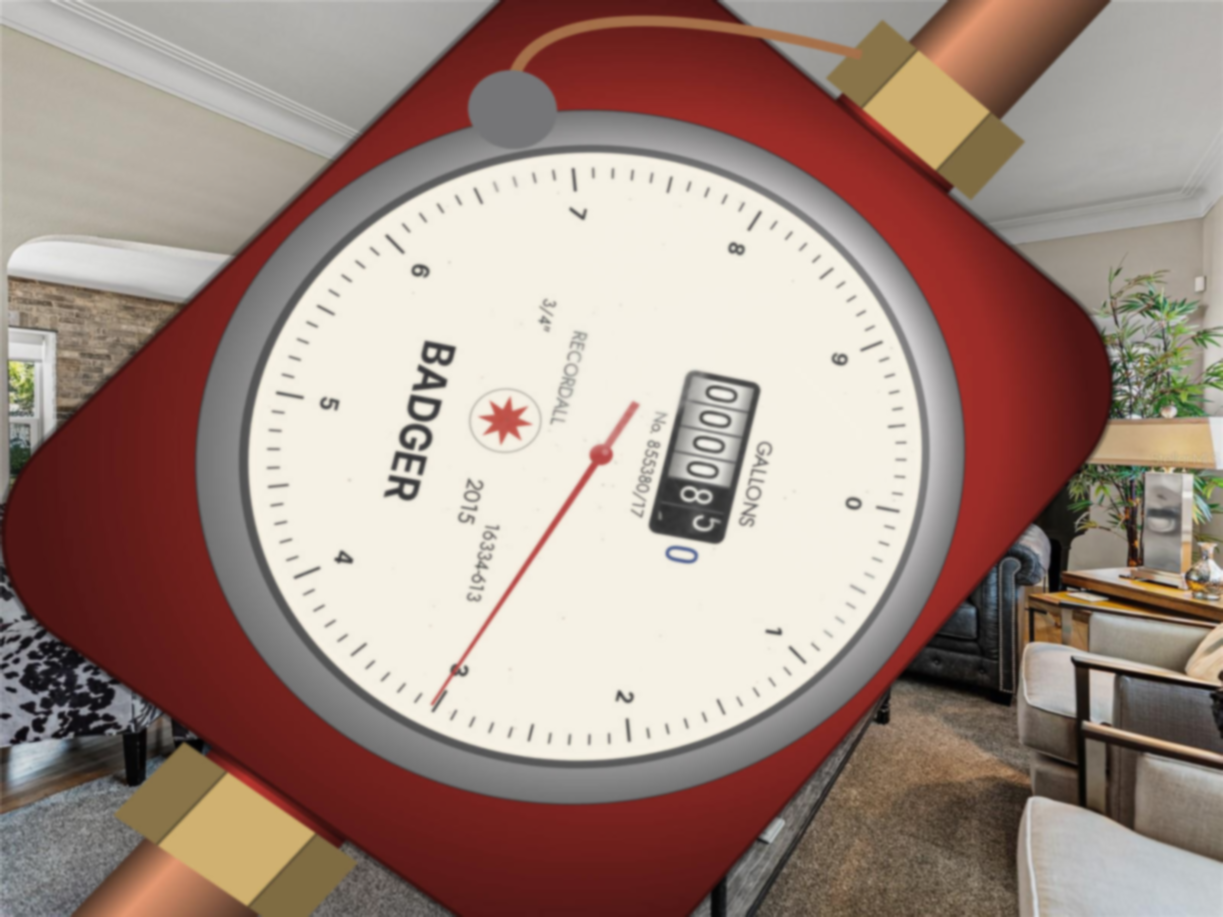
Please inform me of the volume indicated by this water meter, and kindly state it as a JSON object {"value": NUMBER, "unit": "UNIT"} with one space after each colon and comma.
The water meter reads {"value": 853.0, "unit": "gal"}
